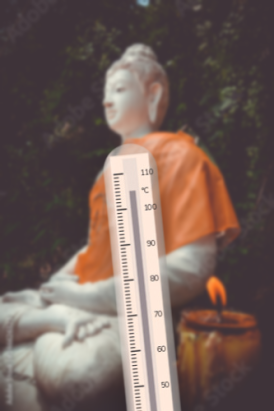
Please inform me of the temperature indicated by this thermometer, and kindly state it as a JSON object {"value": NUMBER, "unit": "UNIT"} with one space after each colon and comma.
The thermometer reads {"value": 105, "unit": "°C"}
